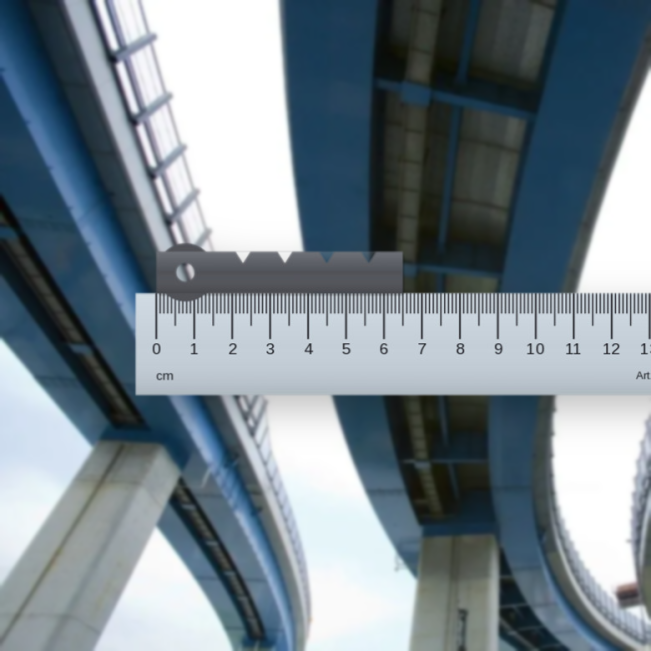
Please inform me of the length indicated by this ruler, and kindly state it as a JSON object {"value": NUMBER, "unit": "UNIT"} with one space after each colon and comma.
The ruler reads {"value": 6.5, "unit": "cm"}
